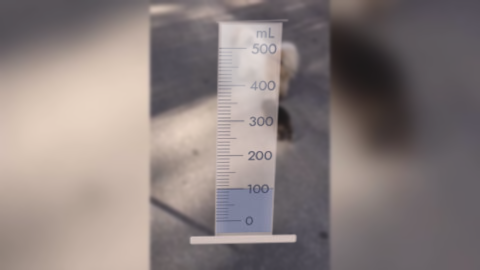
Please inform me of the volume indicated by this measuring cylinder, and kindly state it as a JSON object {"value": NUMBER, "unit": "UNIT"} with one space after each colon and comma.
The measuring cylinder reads {"value": 100, "unit": "mL"}
